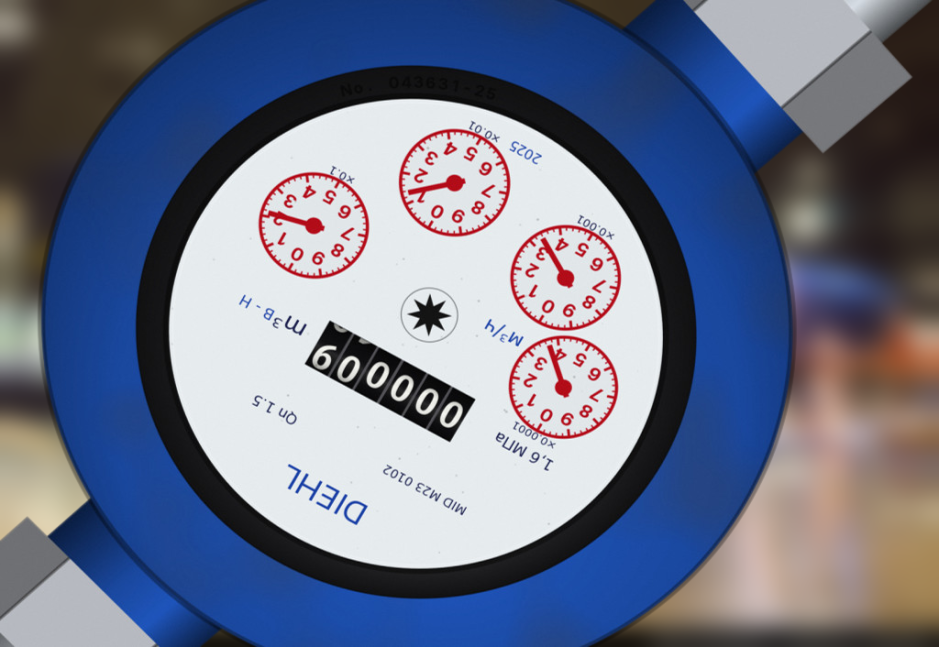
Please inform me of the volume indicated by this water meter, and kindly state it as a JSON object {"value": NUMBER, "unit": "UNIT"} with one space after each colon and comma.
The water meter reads {"value": 9.2133, "unit": "m³"}
